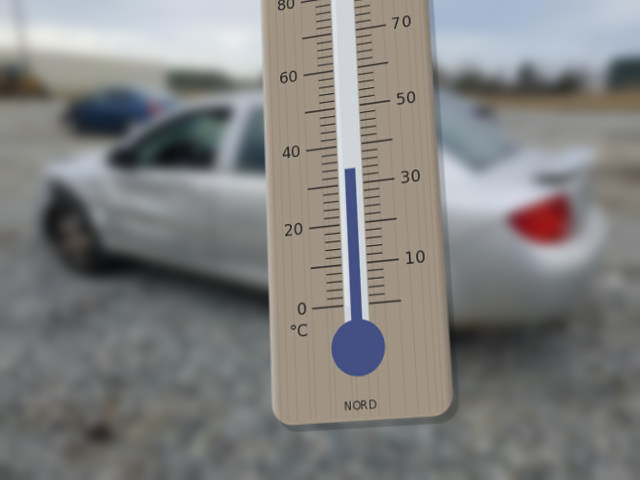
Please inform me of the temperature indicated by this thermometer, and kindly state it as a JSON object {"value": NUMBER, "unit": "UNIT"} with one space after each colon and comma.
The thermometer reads {"value": 34, "unit": "°C"}
